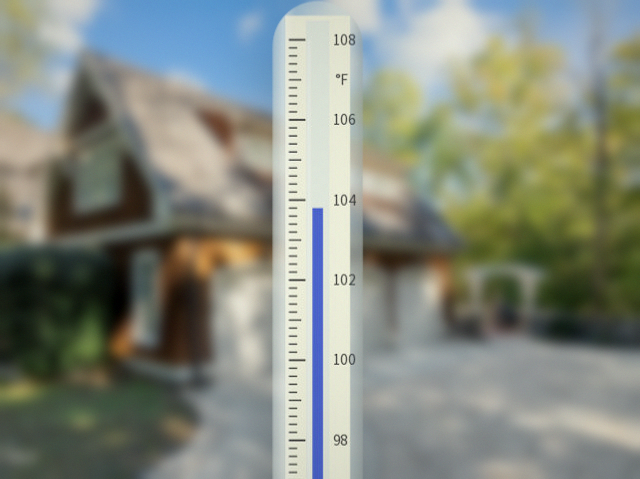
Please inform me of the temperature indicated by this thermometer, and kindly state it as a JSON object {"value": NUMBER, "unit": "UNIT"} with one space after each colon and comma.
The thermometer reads {"value": 103.8, "unit": "°F"}
